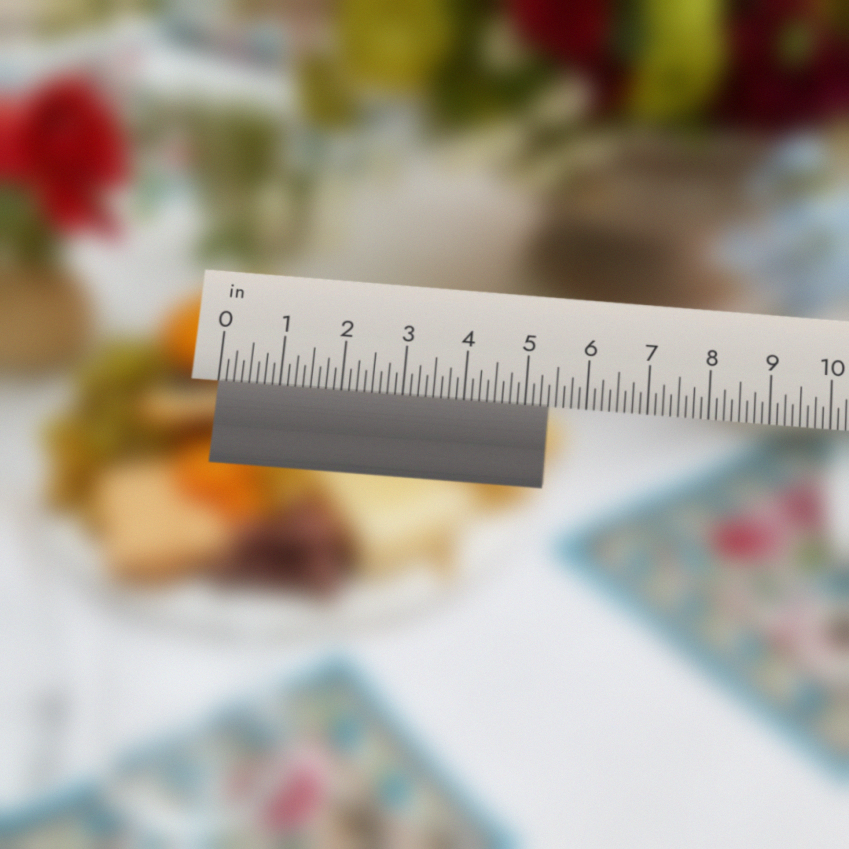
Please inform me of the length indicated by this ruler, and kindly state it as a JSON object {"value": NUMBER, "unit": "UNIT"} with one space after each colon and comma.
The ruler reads {"value": 5.375, "unit": "in"}
